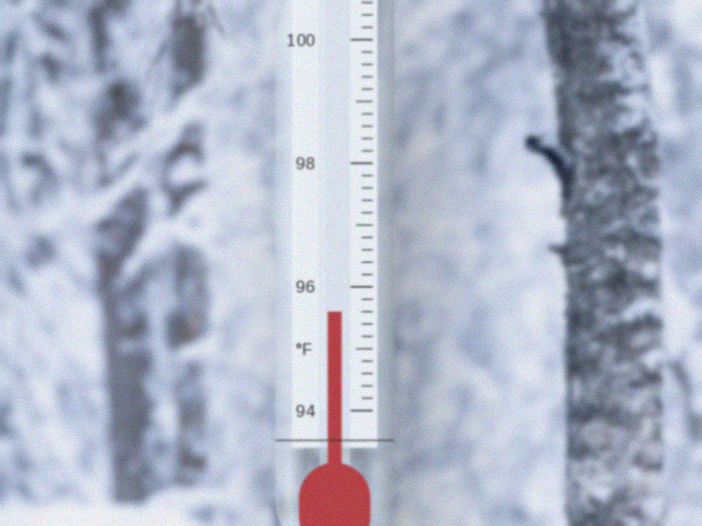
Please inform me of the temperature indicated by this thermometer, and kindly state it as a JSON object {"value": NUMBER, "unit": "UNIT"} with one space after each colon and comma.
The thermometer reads {"value": 95.6, "unit": "°F"}
